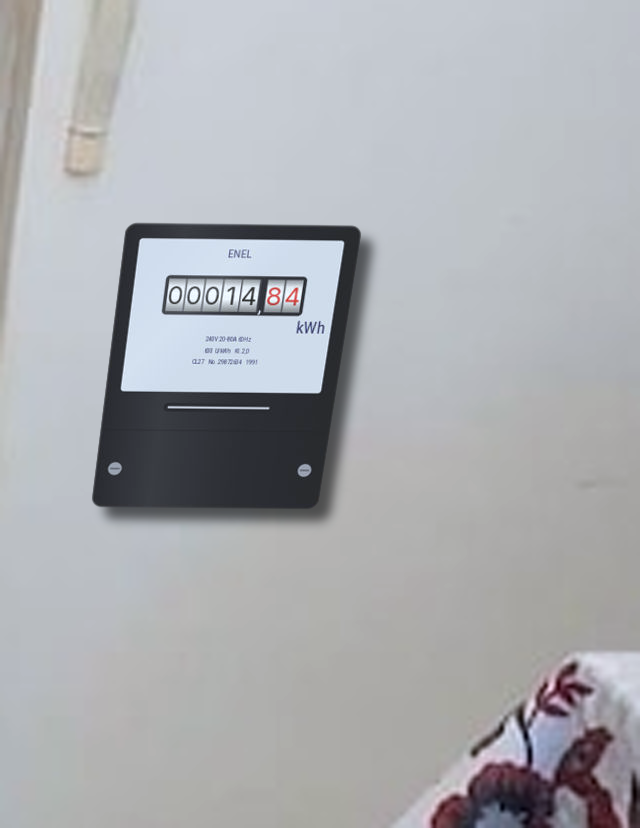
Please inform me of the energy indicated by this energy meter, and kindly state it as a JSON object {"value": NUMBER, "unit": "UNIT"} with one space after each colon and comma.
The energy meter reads {"value": 14.84, "unit": "kWh"}
